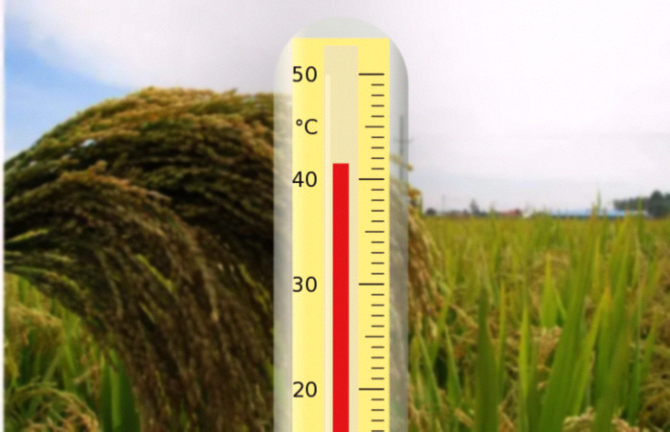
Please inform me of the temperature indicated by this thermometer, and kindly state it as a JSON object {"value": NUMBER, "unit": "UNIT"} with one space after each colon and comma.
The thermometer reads {"value": 41.5, "unit": "°C"}
